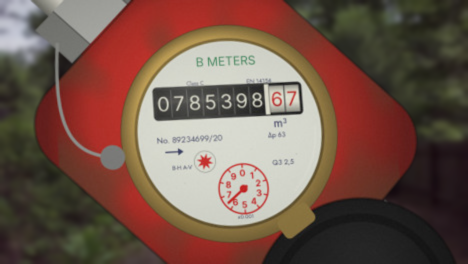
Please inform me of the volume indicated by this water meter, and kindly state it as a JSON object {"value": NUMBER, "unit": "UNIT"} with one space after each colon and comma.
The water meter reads {"value": 785398.676, "unit": "m³"}
